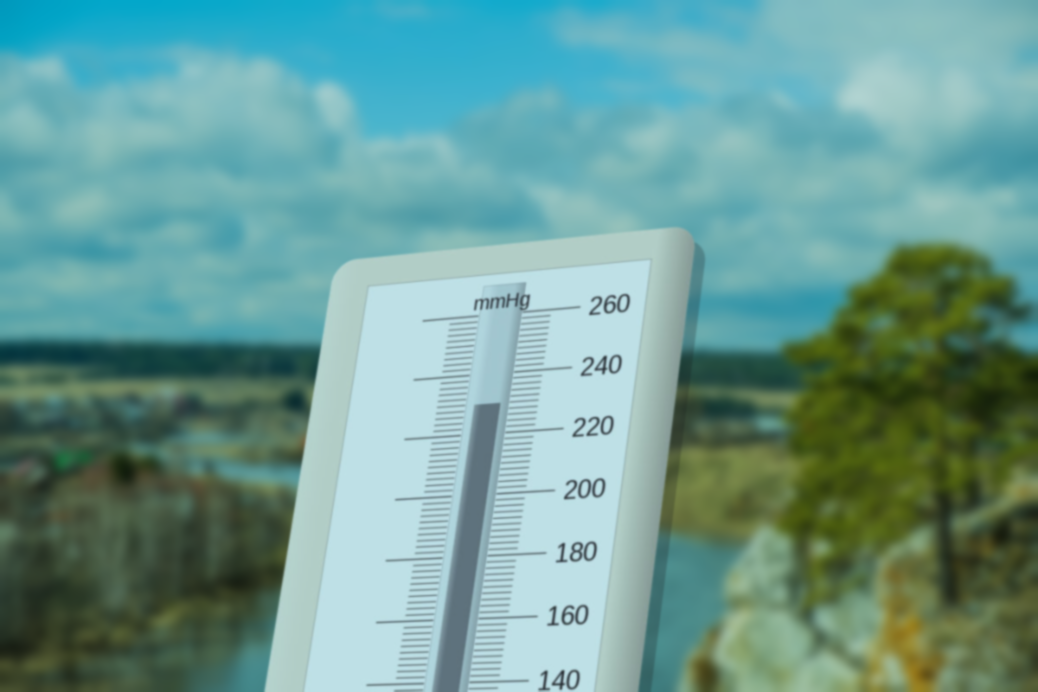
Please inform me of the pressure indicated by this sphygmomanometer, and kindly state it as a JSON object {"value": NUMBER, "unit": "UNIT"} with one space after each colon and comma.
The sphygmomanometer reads {"value": 230, "unit": "mmHg"}
